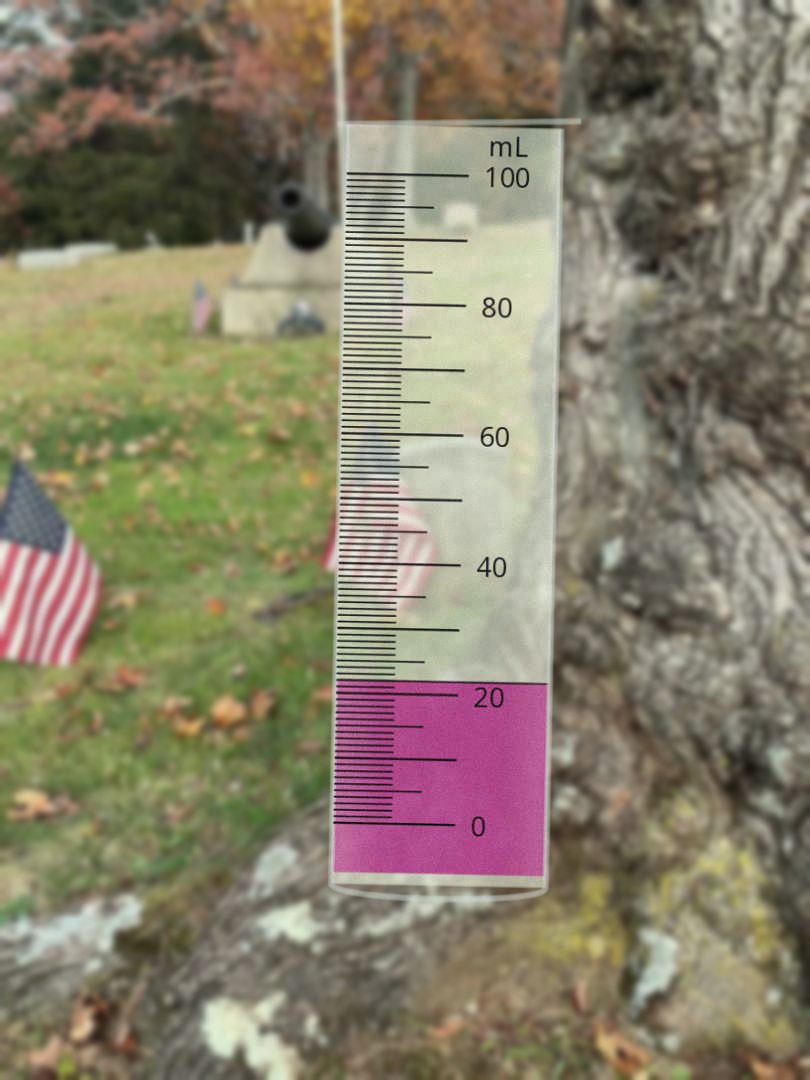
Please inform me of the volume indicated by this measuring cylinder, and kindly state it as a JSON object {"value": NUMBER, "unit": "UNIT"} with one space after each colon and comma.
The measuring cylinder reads {"value": 22, "unit": "mL"}
